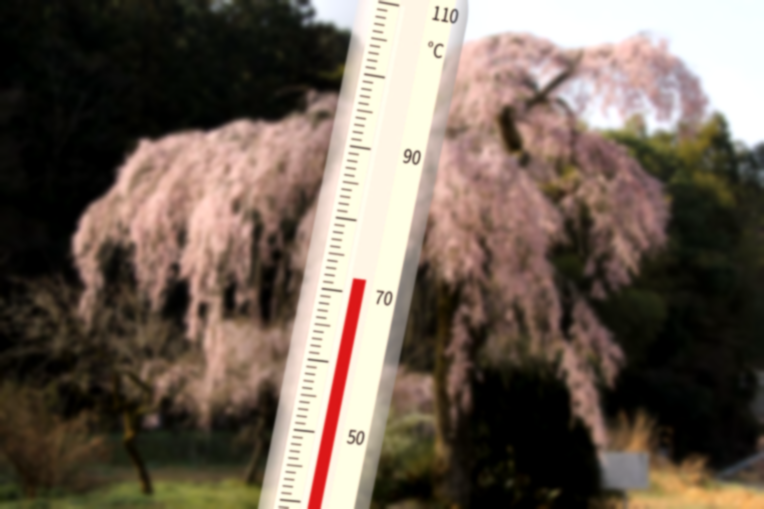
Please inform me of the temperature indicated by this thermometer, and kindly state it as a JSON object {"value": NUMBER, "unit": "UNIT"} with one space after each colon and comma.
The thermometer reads {"value": 72, "unit": "°C"}
